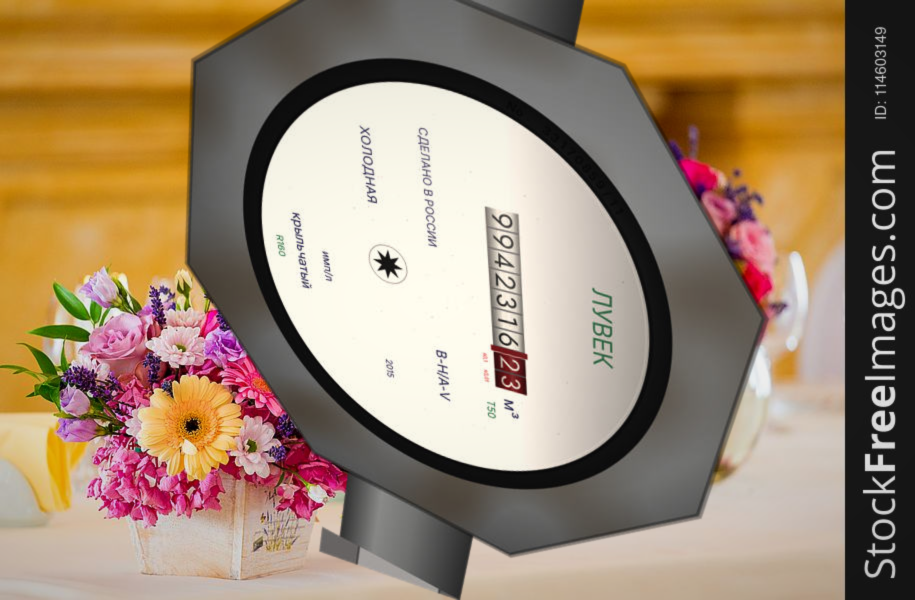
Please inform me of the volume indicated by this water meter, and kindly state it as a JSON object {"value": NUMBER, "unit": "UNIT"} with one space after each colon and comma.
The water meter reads {"value": 9942316.23, "unit": "m³"}
